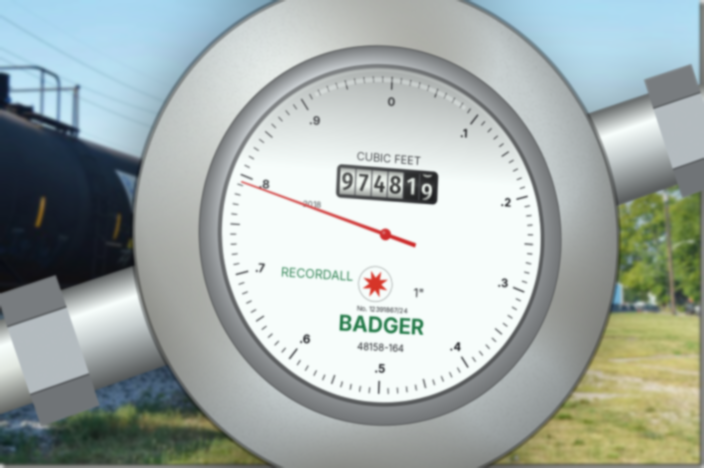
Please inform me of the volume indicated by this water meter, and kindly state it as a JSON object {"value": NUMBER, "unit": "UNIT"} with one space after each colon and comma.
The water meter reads {"value": 974818.79, "unit": "ft³"}
